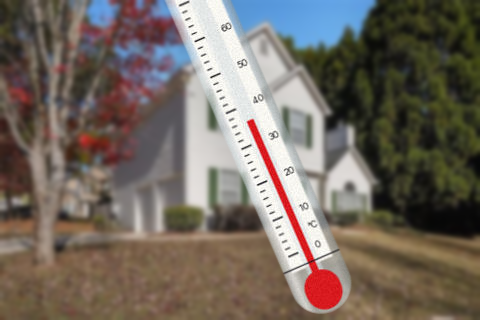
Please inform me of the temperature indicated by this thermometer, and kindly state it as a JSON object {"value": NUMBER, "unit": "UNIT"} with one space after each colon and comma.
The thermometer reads {"value": 36, "unit": "°C"}
